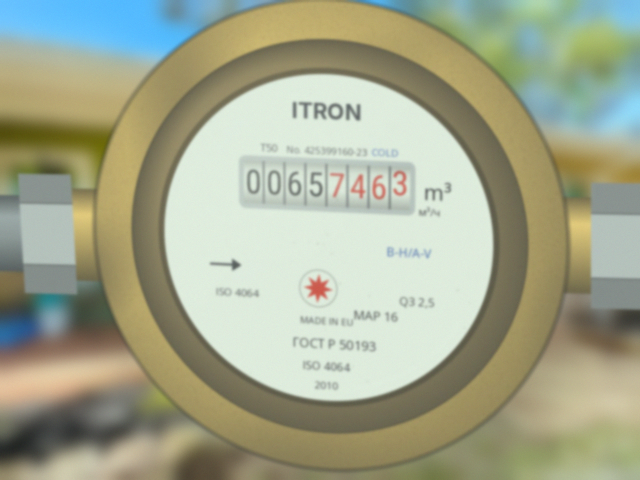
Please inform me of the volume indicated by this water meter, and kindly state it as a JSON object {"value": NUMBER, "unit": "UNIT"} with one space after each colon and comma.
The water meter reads {"value": 65.7463, "unit": "m³"}
